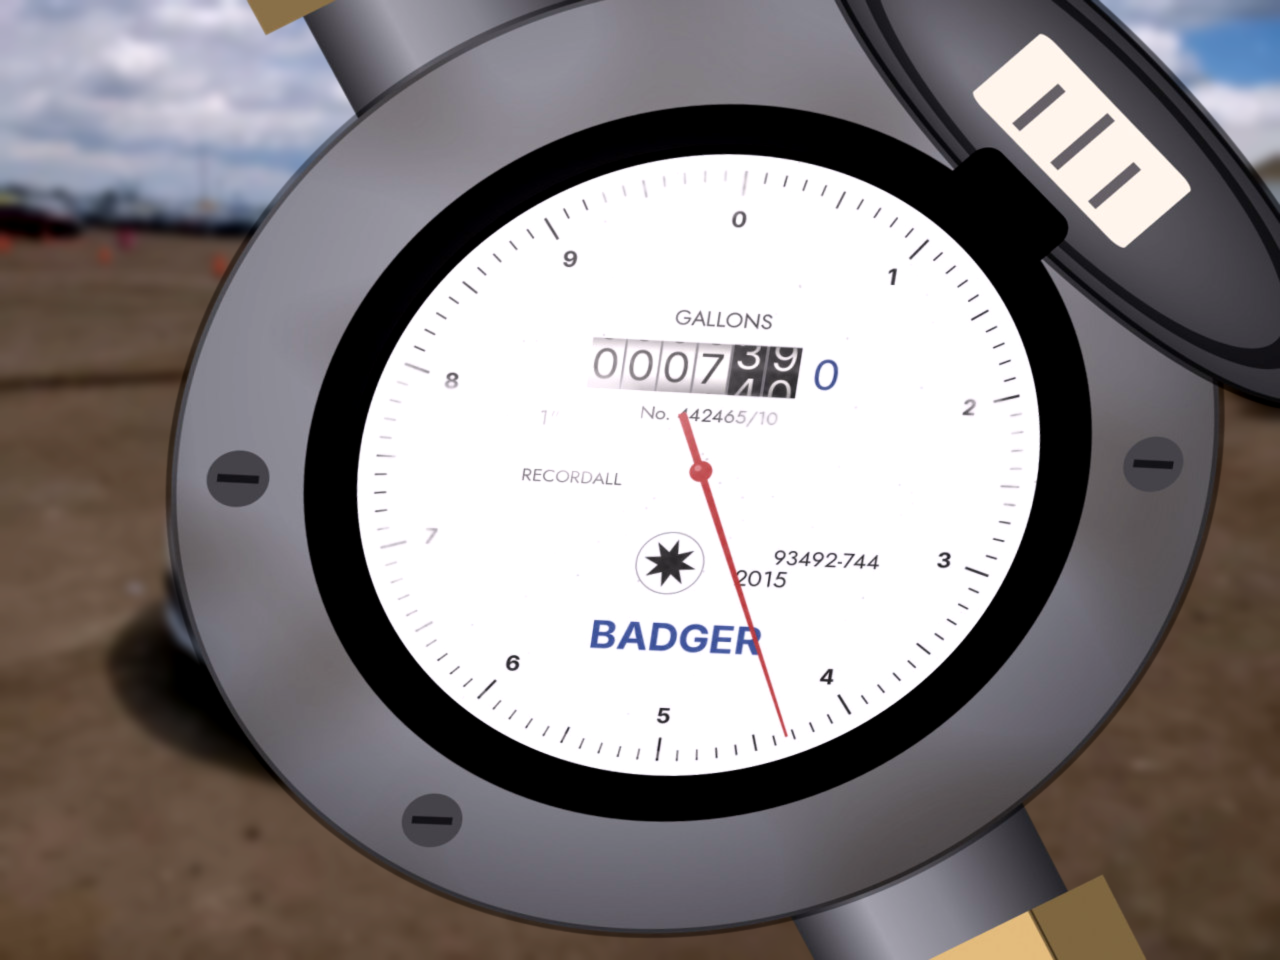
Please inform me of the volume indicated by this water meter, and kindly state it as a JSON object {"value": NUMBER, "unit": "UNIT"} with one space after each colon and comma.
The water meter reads {"value": 7394.3, "unit": "gal"}
